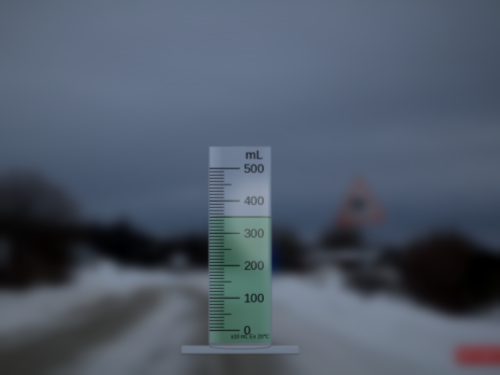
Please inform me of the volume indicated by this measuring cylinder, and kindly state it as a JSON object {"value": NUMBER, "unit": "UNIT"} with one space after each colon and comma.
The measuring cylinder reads {"value": 350, "unit": "mL"}
